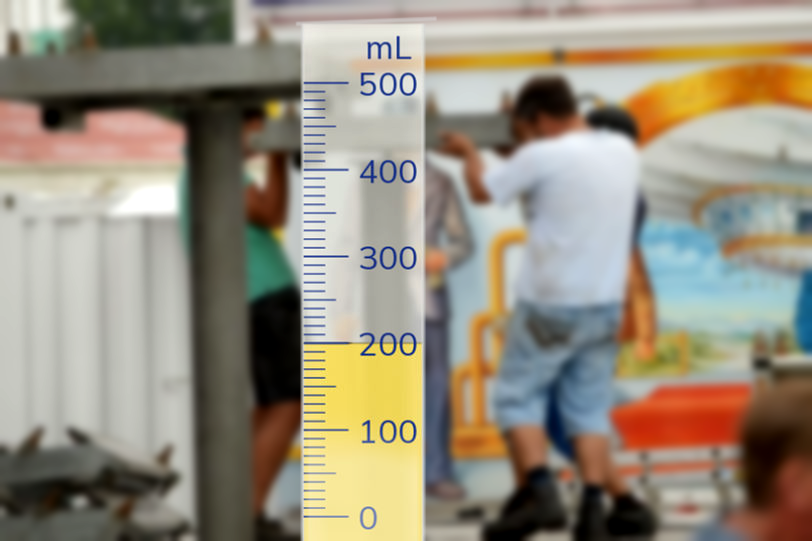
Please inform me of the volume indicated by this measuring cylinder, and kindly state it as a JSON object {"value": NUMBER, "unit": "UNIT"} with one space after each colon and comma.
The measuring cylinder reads {"value": 200, "unit": "mL"}
